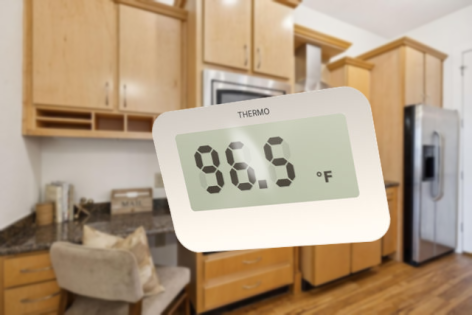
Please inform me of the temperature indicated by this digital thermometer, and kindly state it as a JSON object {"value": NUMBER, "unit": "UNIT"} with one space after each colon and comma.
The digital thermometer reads {"value": 96.5, "unit": "°F"}
